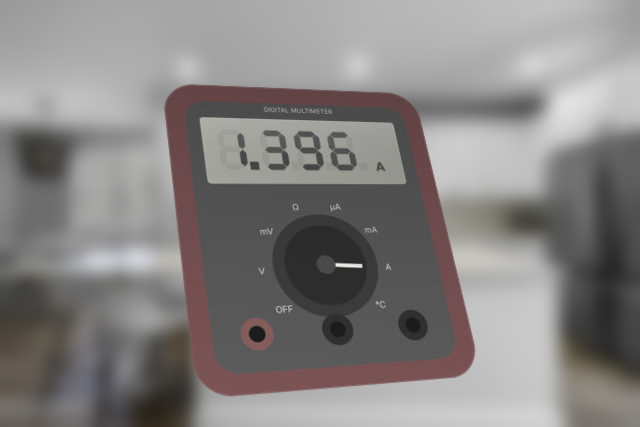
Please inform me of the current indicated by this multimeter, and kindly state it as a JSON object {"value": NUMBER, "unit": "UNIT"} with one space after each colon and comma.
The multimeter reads {"value": 1.396, "unit": "A"}
